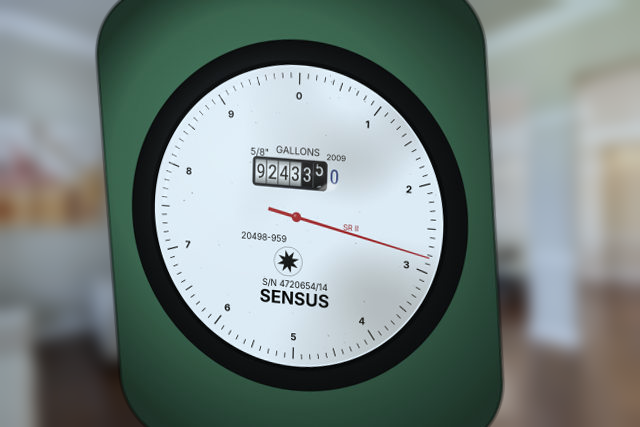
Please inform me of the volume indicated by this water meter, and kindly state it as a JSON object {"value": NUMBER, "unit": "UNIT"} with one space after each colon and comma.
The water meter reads {"value": 9243352.8, "unit": "gal"}
